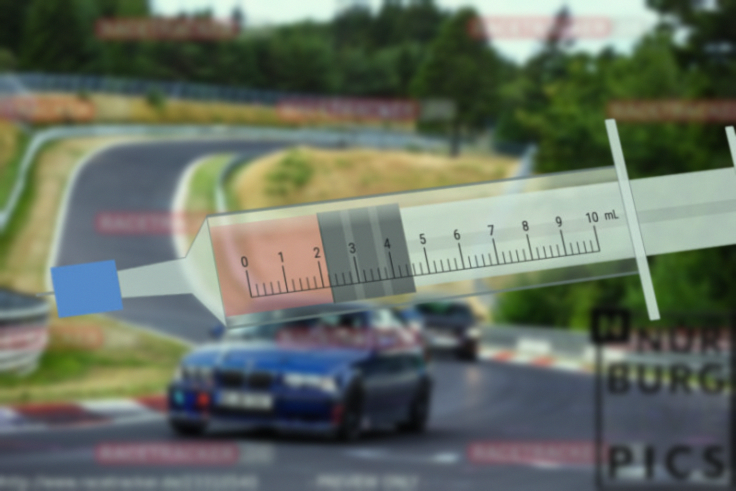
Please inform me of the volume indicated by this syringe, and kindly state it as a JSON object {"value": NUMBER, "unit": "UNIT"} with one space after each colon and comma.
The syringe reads {"value": 2.2, "unit": "mL"}
